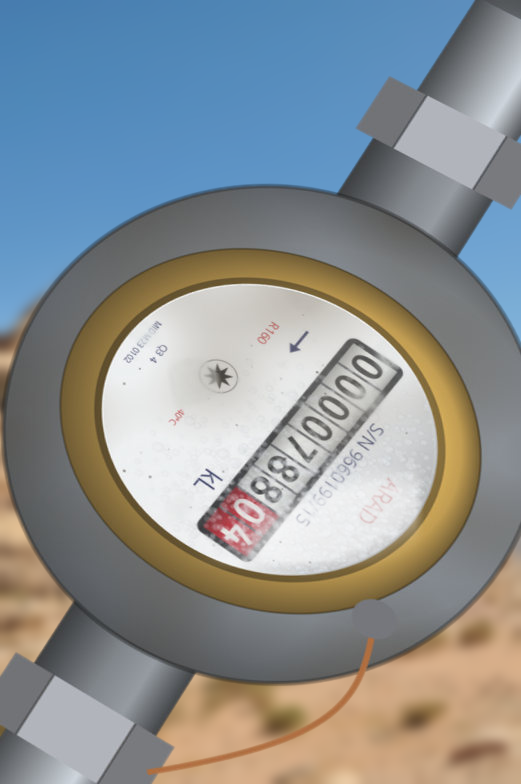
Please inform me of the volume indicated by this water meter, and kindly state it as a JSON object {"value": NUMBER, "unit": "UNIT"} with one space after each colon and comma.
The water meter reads {"value": 788.04, "unit": "kL"}
